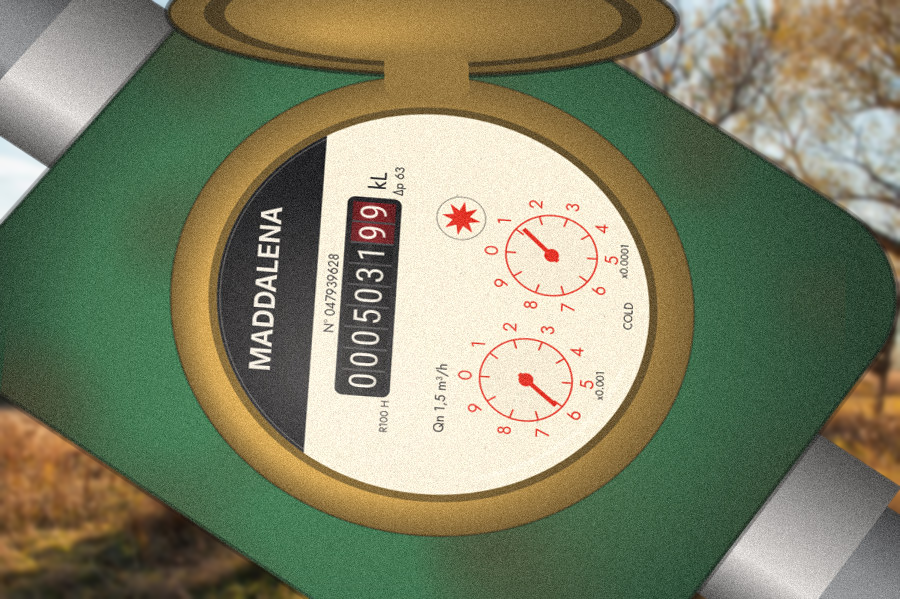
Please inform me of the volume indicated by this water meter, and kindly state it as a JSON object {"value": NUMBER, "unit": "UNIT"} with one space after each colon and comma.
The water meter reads {"value": 5031.9961, "unit": "kL"}
